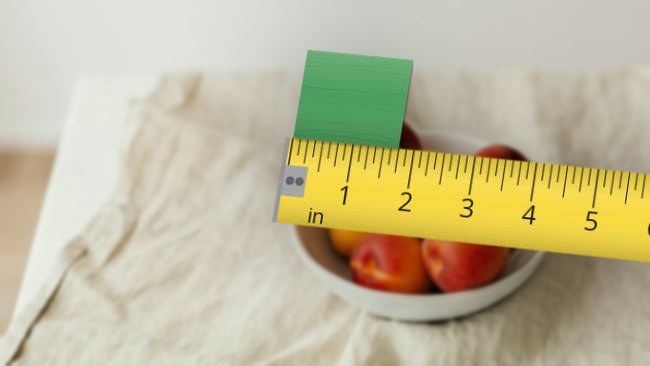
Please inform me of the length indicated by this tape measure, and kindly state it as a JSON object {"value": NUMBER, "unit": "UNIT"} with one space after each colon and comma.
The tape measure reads {"value": 1.75, "unit": "in"}
